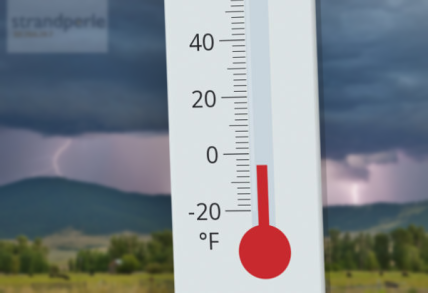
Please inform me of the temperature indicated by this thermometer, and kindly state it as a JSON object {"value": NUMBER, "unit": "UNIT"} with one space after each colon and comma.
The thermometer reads {"value": -4, "unit": "°F"}
